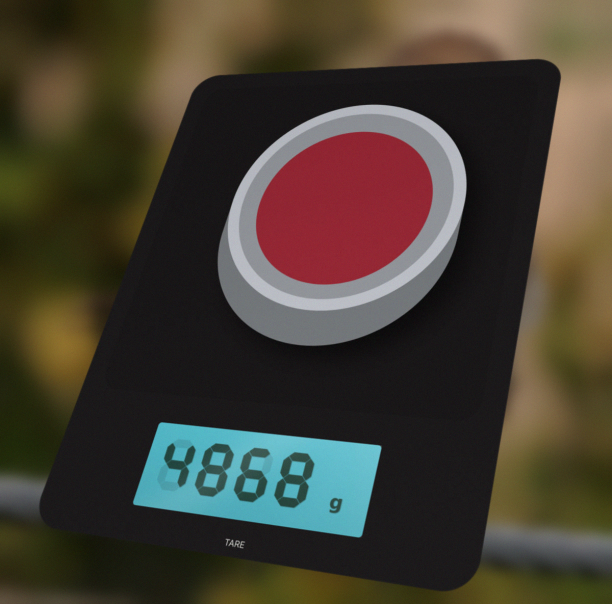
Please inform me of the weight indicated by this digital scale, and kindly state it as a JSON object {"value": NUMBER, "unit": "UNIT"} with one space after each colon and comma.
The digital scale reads {"value": 4868, "unit": "g"}
